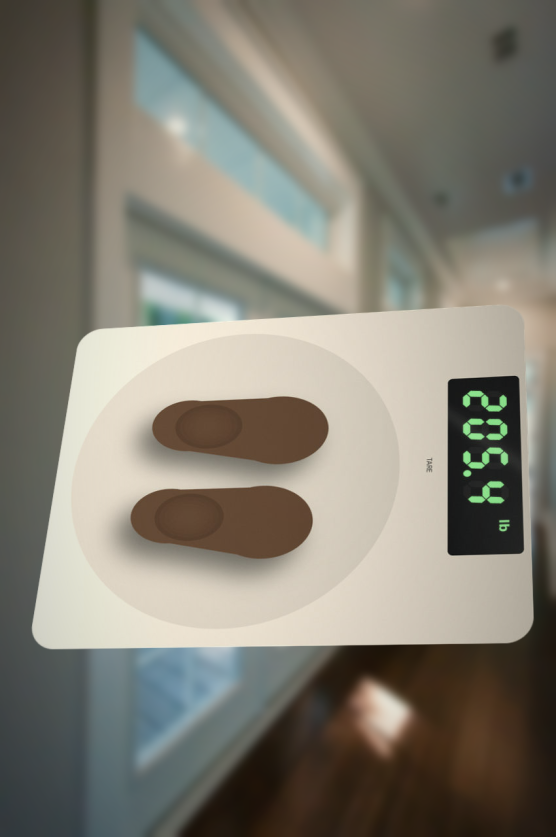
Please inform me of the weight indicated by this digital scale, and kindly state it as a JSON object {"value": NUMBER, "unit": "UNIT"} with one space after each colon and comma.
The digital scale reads {"value": 205.4, "unit": "lb"}
